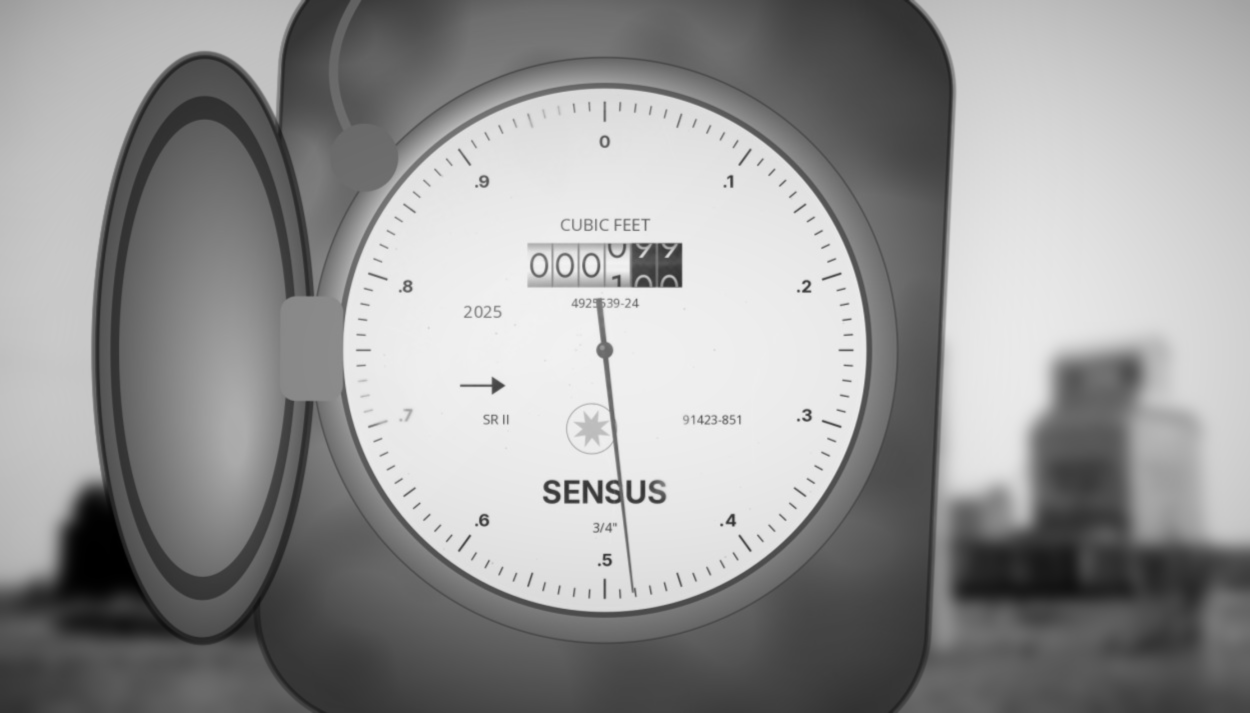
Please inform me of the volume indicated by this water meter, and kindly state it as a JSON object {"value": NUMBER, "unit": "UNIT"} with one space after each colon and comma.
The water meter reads {"value": 99.48, "unit": "ft³"}
